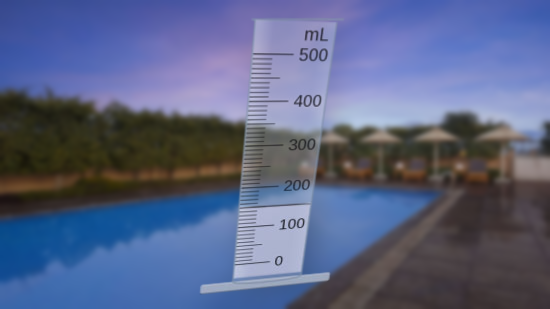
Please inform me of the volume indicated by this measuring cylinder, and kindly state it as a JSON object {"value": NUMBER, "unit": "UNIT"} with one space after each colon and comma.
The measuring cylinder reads {"value": 150, "unit": "mL"}
